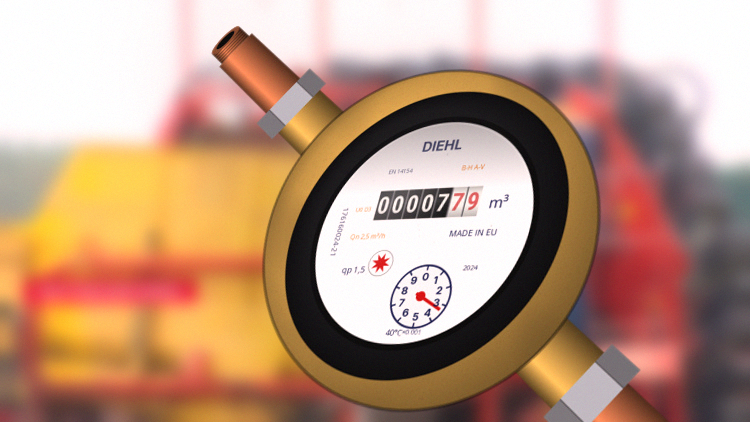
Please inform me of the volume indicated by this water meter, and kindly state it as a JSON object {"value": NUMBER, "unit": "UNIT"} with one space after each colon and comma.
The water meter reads {"value": 7.793, "unit": "m³"}
